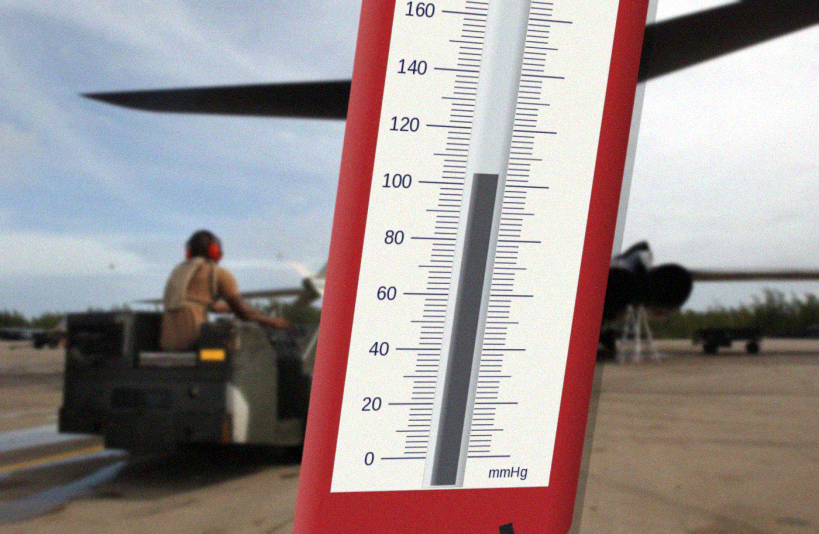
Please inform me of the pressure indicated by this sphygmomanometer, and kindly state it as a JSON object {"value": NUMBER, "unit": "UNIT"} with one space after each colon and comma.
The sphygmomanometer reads {"value": 104, "unit": "mmHg"}
